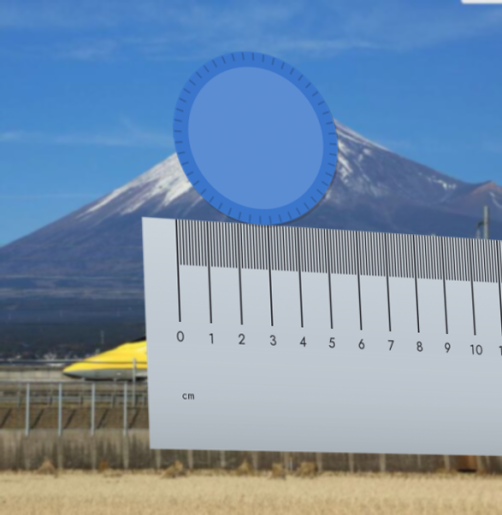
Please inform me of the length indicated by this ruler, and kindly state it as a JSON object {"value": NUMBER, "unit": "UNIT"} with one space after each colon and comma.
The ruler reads {"value": 5.5, "unit": "cm"}
